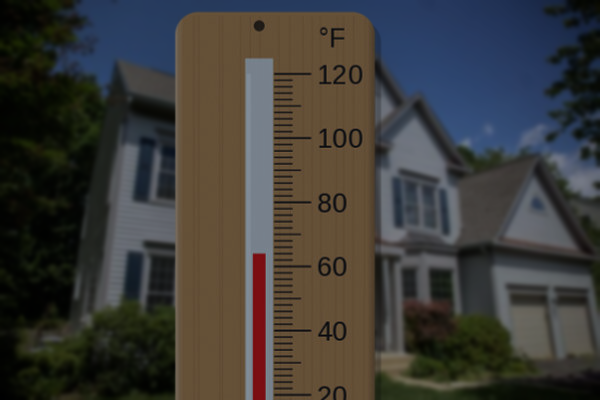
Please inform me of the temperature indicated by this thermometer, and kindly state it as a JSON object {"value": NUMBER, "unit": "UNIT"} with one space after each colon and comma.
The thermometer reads {"value": 64, "unit": "°F"}
